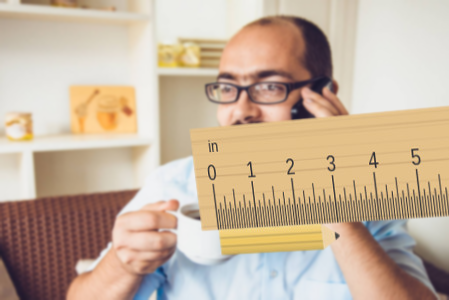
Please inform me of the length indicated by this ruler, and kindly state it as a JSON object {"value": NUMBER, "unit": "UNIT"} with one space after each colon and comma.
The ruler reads {"value": 3, "unit": "in"}
